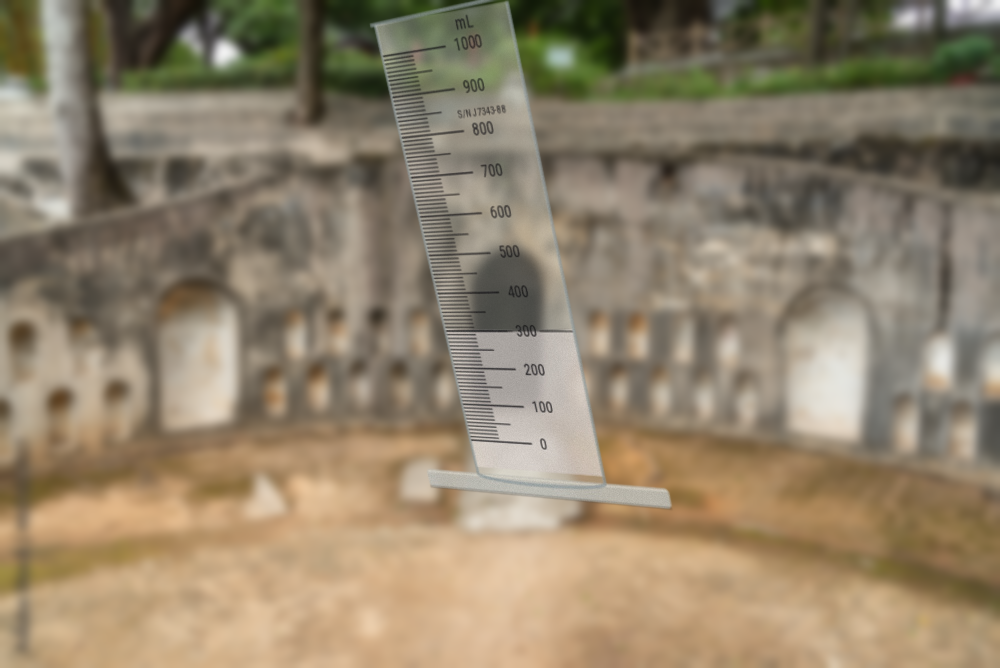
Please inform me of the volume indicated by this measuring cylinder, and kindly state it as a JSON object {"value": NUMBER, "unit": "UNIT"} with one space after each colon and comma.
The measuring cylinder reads {"value": 300, "unit": "mL"}
